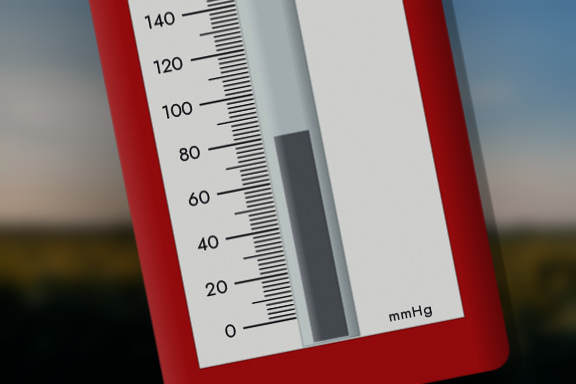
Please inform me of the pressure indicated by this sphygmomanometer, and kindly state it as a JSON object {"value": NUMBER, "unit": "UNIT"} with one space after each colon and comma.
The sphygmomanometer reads {"value": 80, "unit": "mmHg"}
